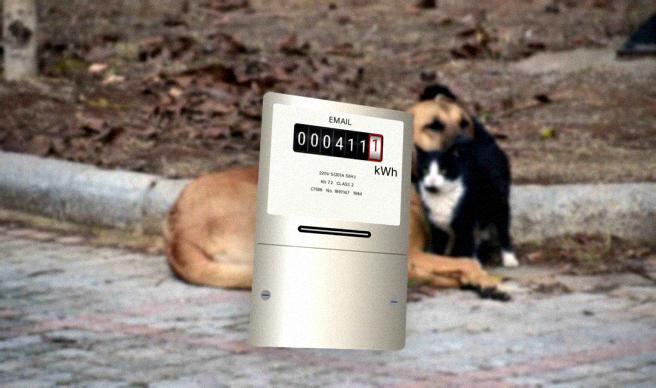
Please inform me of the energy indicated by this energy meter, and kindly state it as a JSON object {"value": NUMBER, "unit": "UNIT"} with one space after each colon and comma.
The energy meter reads {"value": 411.1, "unit": "kWh"}
